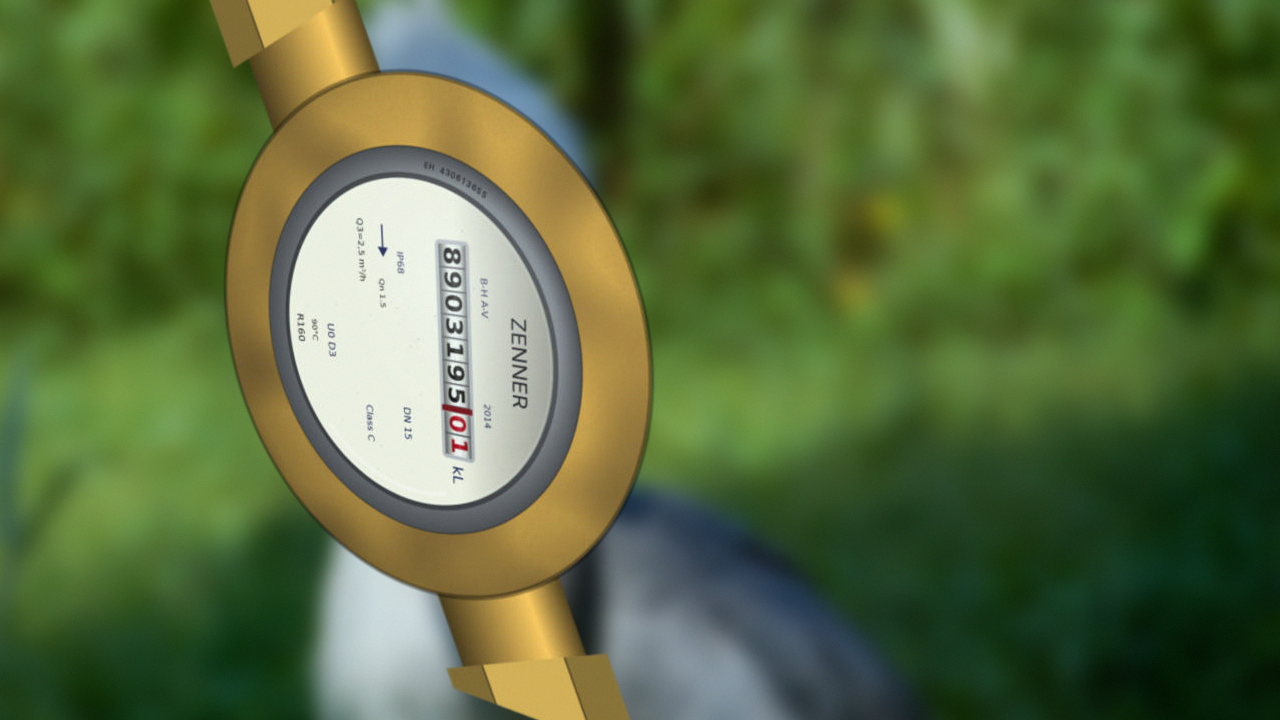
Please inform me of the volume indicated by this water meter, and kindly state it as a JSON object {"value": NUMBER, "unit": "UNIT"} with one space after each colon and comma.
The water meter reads {"value": 8903195.01, "unit": "kL"}
